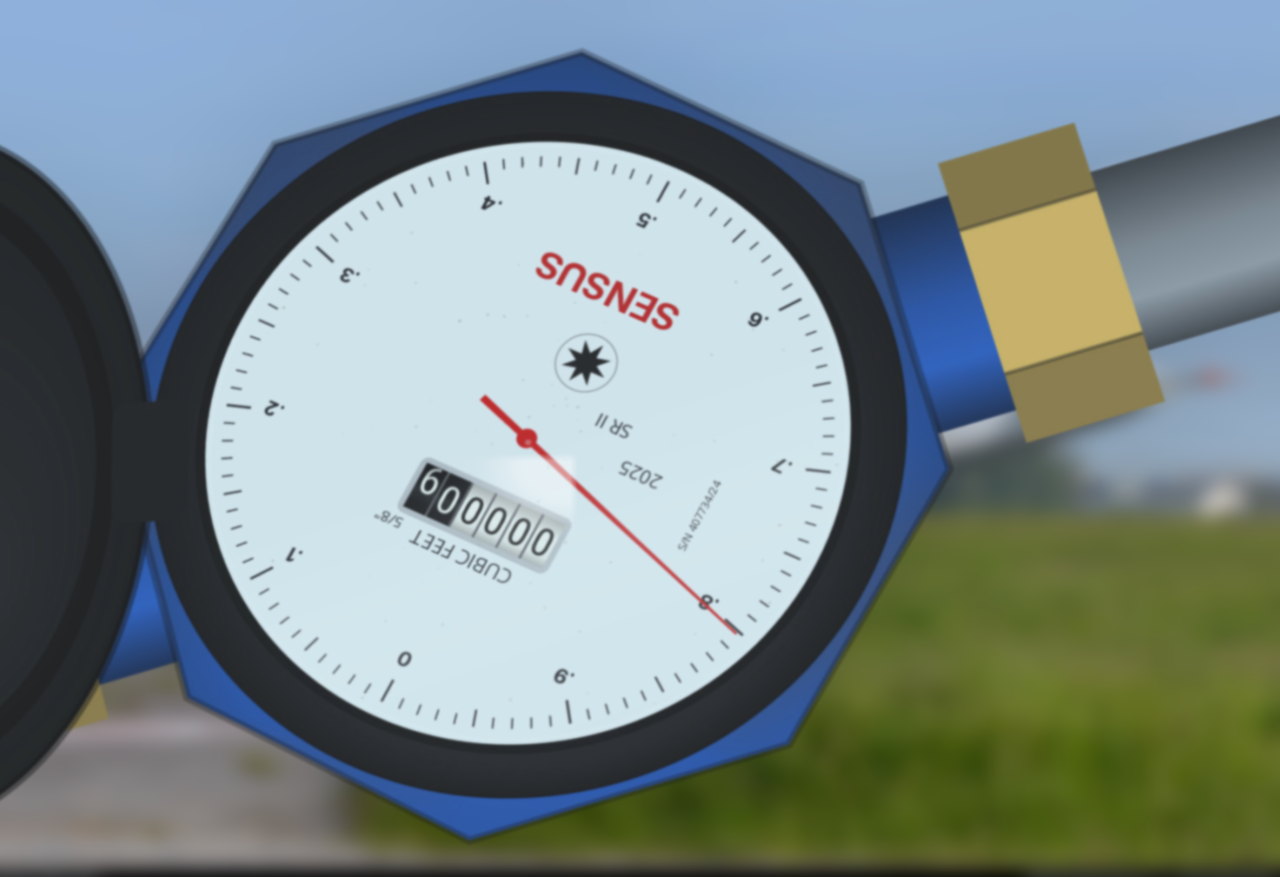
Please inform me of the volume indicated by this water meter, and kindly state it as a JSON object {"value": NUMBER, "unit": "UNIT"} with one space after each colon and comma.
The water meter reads {"value": 8.80, "unit": "ft³"}
